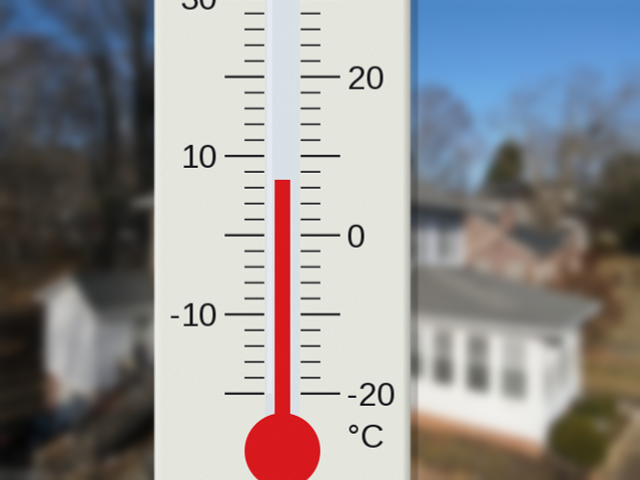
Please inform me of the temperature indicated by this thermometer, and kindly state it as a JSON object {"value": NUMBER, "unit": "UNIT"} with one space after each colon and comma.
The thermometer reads {"value": 7, "unit": "°C"}
